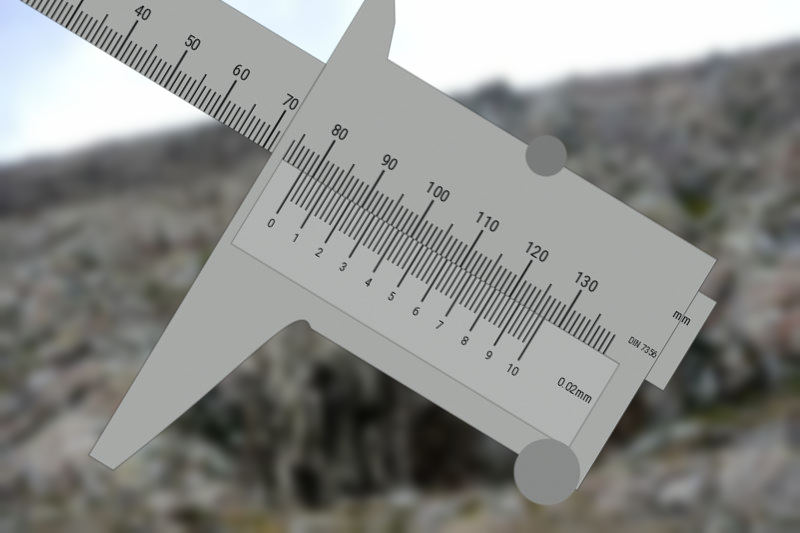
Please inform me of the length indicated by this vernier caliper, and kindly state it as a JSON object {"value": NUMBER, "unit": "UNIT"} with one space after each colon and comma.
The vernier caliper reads {"value": 78.0, "unit": "mm"}
